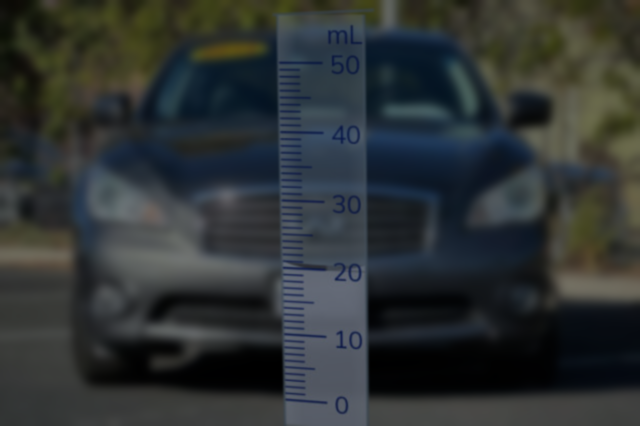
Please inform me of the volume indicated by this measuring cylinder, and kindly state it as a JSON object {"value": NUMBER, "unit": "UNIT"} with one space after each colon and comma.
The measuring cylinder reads {"value": 20, "unit": "mL"}
